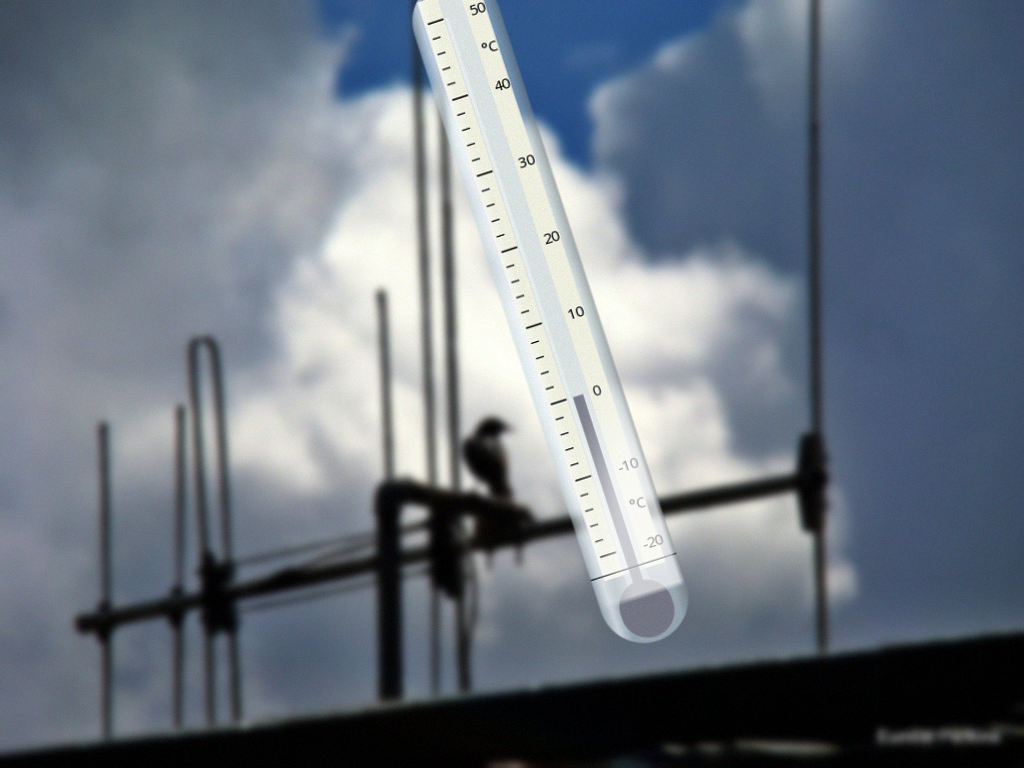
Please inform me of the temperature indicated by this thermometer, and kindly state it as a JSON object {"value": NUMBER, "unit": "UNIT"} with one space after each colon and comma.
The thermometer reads {"value": 0, "unit": "°C"}
